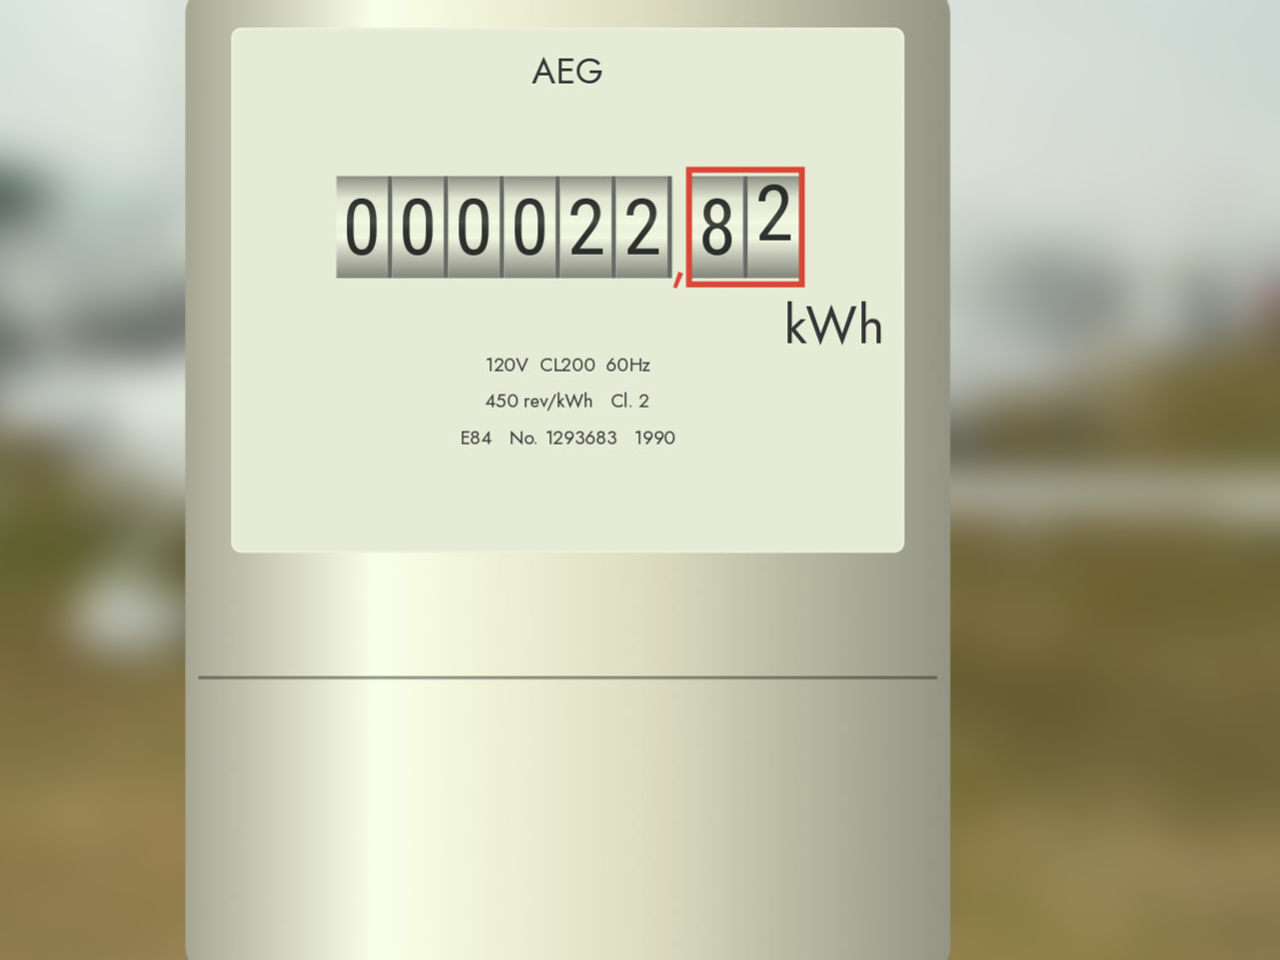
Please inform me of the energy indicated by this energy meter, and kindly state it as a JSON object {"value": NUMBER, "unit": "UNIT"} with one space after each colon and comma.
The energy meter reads {"value": 22.82, "unit": "kWh"}
